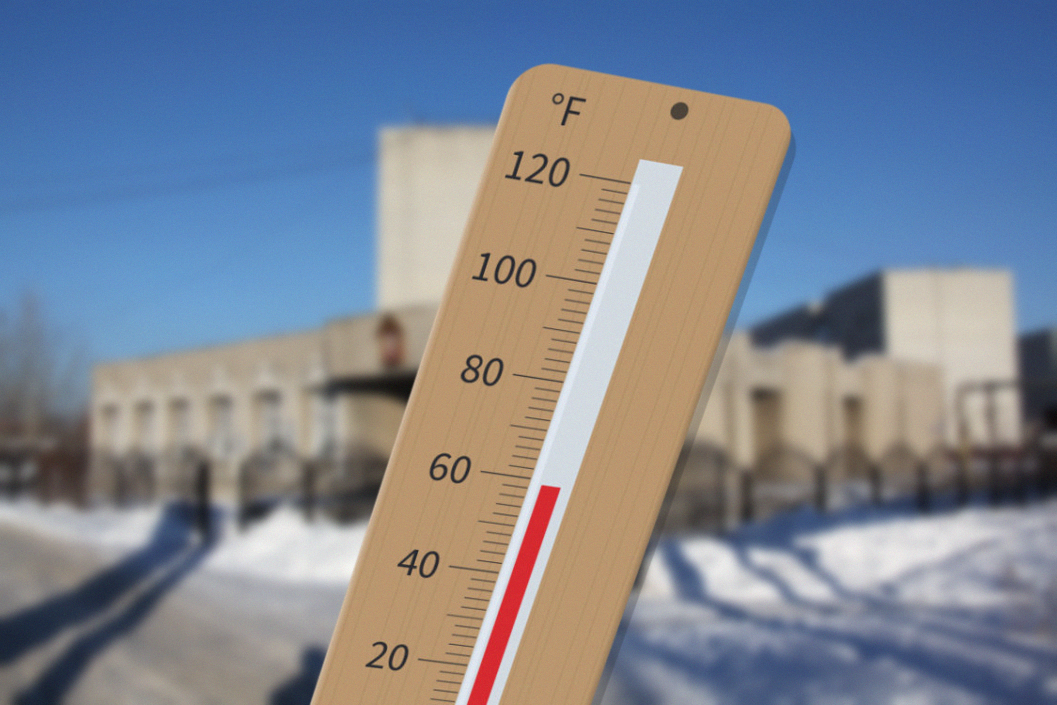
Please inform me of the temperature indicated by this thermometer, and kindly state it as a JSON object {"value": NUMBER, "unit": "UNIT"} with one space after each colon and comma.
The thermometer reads {"value": 59, "unit": "°F"}
